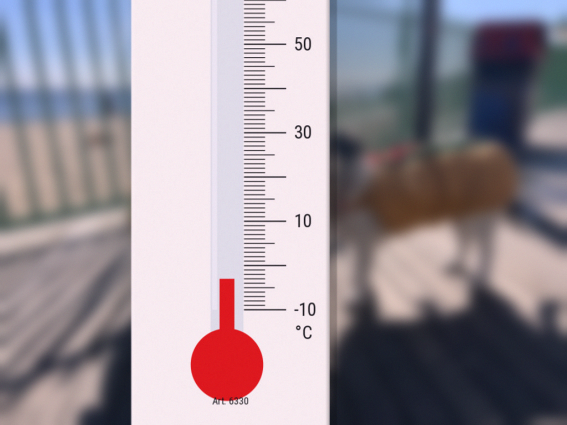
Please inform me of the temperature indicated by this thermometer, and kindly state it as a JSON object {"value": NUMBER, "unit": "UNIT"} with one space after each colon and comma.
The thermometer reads {"value": -3, "unit": "°C"}
